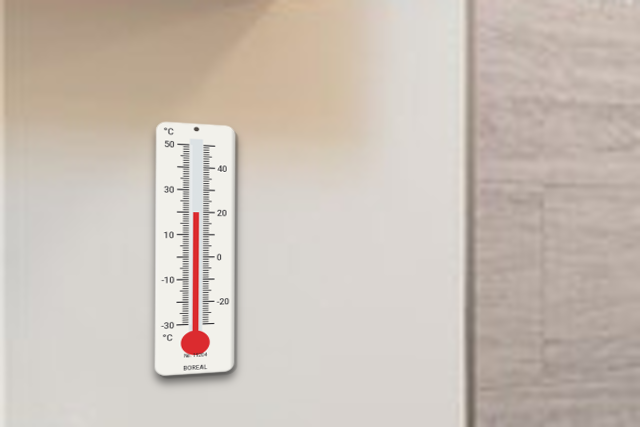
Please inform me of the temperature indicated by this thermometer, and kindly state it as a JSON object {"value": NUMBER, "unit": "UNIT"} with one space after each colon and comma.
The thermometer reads {"value": 20, "unit": "°C"}
